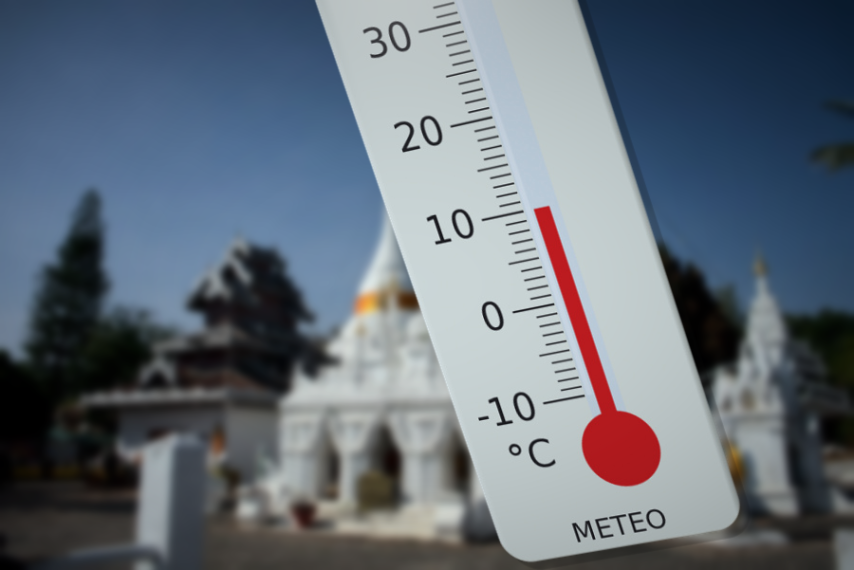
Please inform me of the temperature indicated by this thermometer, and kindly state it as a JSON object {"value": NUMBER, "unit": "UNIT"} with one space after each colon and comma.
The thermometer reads {"value": 10, "unit": "°C"}
